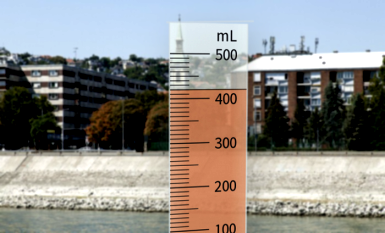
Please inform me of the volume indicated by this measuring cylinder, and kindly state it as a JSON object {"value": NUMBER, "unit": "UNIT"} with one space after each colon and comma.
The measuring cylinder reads {"value": 420, "unit": "mL"}
